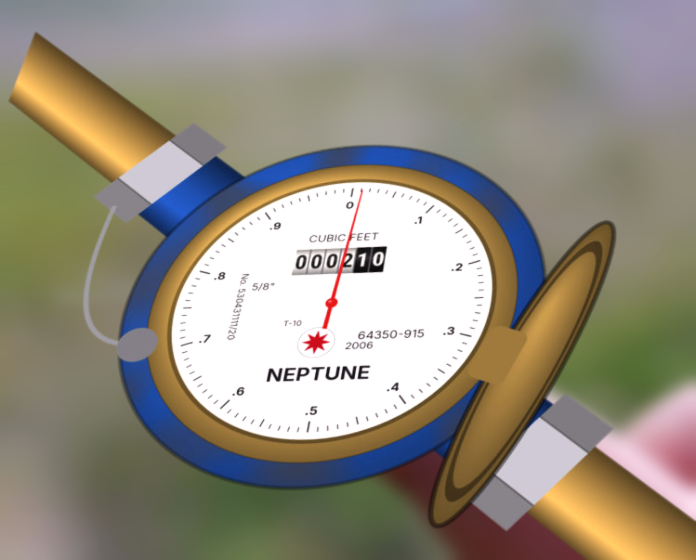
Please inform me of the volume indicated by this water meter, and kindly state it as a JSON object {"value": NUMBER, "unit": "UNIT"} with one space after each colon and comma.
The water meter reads {"value": 210.01, "unit": "ft³"}
